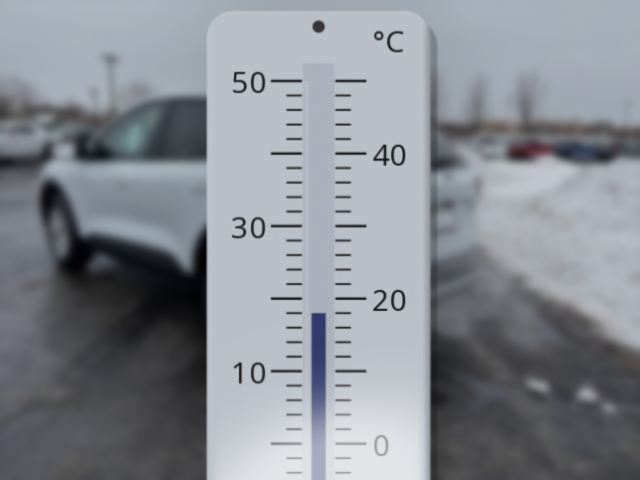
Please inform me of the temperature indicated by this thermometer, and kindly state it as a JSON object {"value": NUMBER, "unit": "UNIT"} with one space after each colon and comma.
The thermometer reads {"value": 18, "unit": "°C"}
